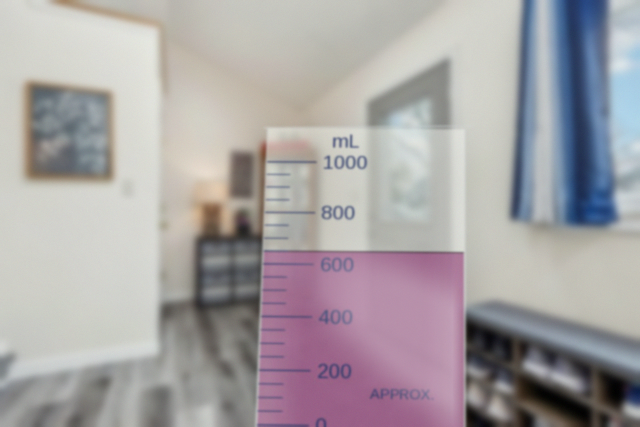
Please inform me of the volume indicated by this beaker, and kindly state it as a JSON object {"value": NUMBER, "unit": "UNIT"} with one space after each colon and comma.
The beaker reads {"value": 650, "unit": "mL"}
